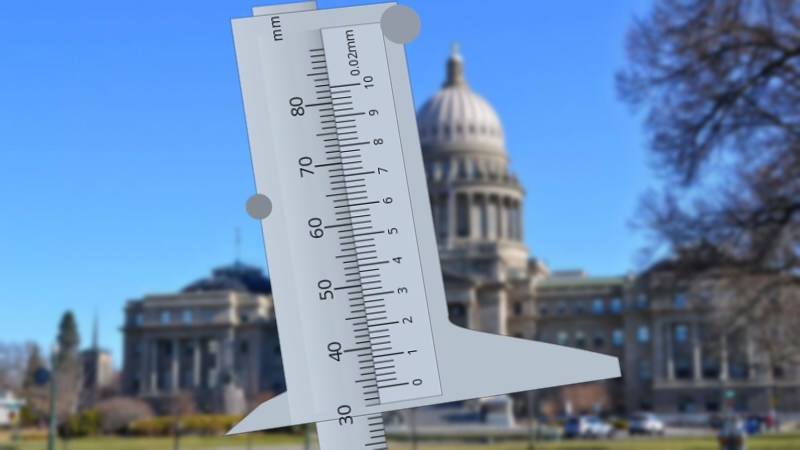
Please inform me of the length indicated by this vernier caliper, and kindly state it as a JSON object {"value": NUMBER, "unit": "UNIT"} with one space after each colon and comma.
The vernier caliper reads {"value": 33.6, "unit": "mm"}
